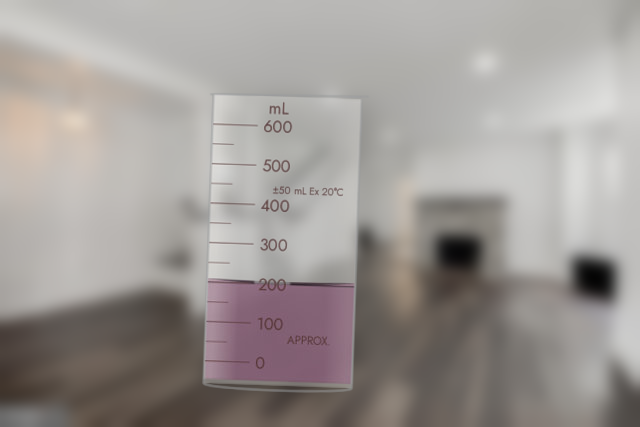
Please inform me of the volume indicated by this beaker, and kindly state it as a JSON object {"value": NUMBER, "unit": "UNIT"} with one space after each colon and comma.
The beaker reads {"value": 200, "unit": "mL"}
